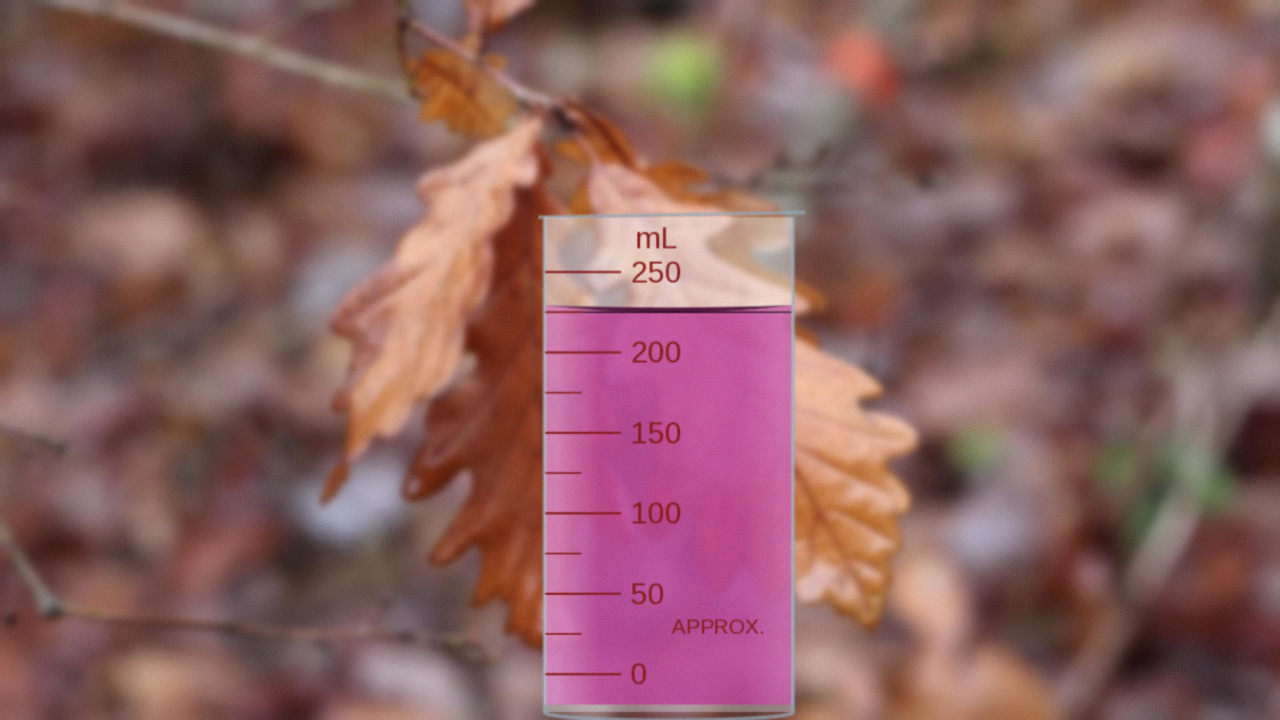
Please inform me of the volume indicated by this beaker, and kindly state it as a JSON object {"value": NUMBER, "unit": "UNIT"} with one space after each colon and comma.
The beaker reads {"value": 225, "unit": "mL"}
